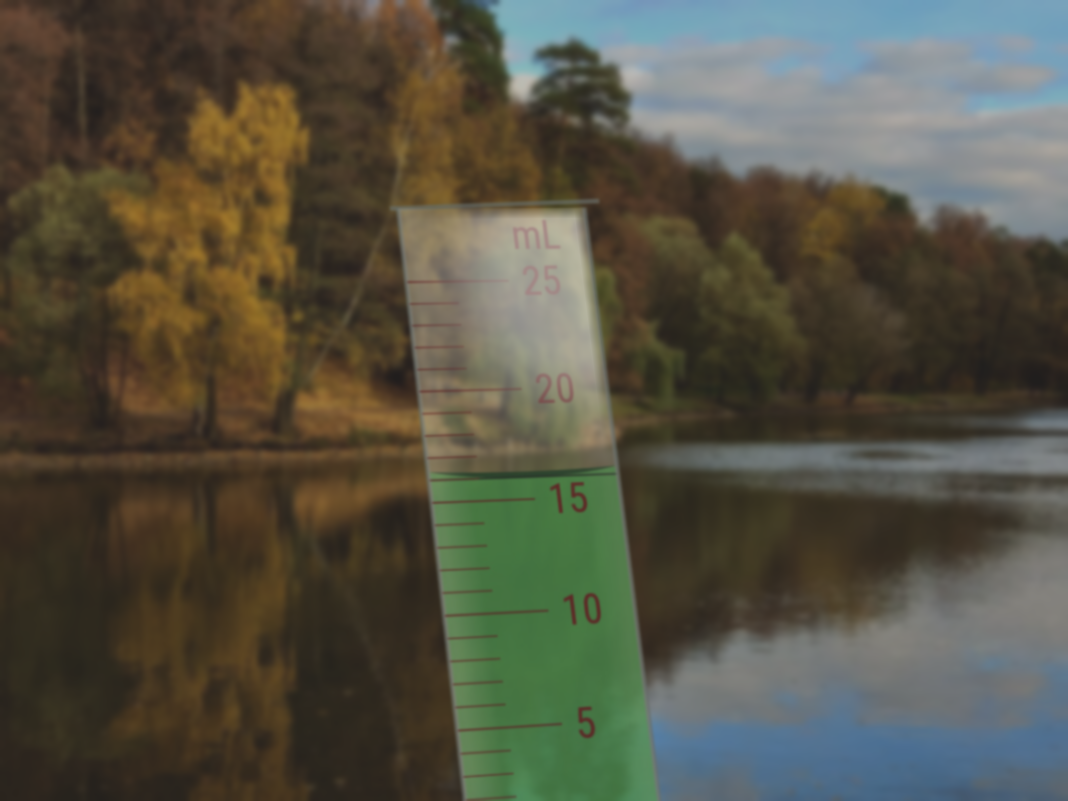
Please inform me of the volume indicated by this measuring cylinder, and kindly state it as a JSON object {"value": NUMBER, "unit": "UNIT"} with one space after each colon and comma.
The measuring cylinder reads {"value": 16, "unit": "mL"}
